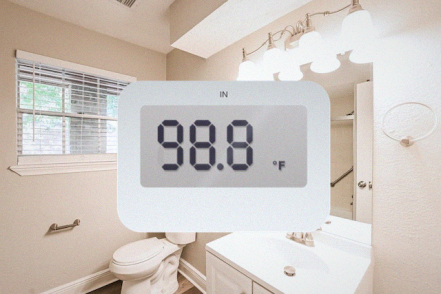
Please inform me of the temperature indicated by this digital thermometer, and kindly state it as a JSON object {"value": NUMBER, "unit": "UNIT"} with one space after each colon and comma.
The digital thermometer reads {"value": 98.8, "unit": "°F"}
